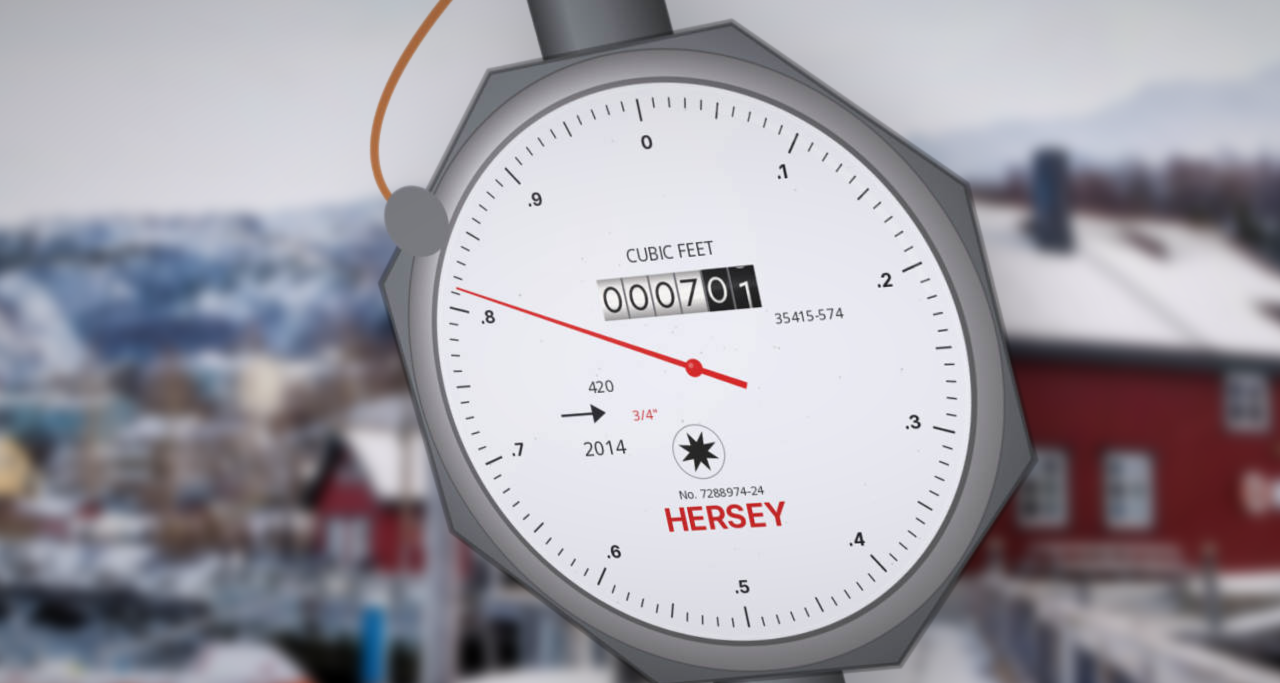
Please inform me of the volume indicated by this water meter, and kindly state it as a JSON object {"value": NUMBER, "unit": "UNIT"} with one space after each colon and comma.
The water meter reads {"value": 700.81, "unit": "ft³"}
